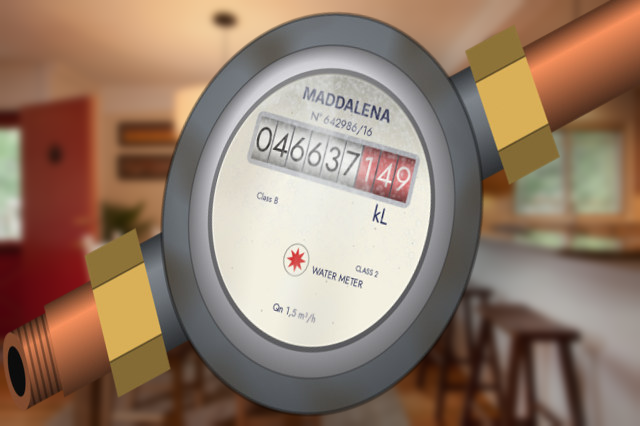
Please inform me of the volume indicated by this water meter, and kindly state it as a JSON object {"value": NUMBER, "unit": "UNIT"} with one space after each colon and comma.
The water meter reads {"value": 46637.149, "unit": "kL"}
